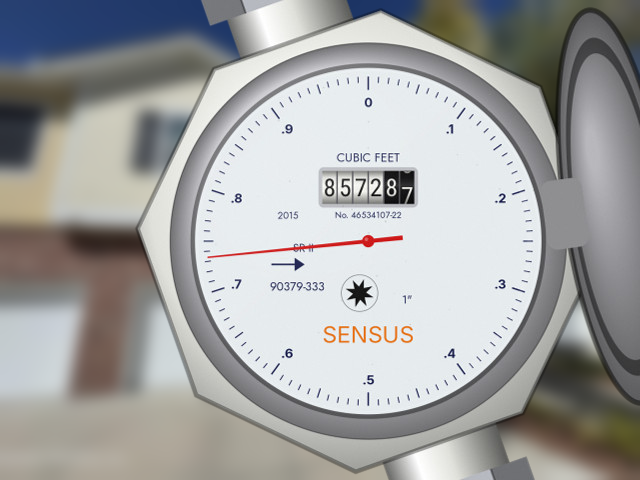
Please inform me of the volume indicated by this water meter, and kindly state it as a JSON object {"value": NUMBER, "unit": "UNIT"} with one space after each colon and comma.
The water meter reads {"value": 857286.73, "unit": "ft³"}
